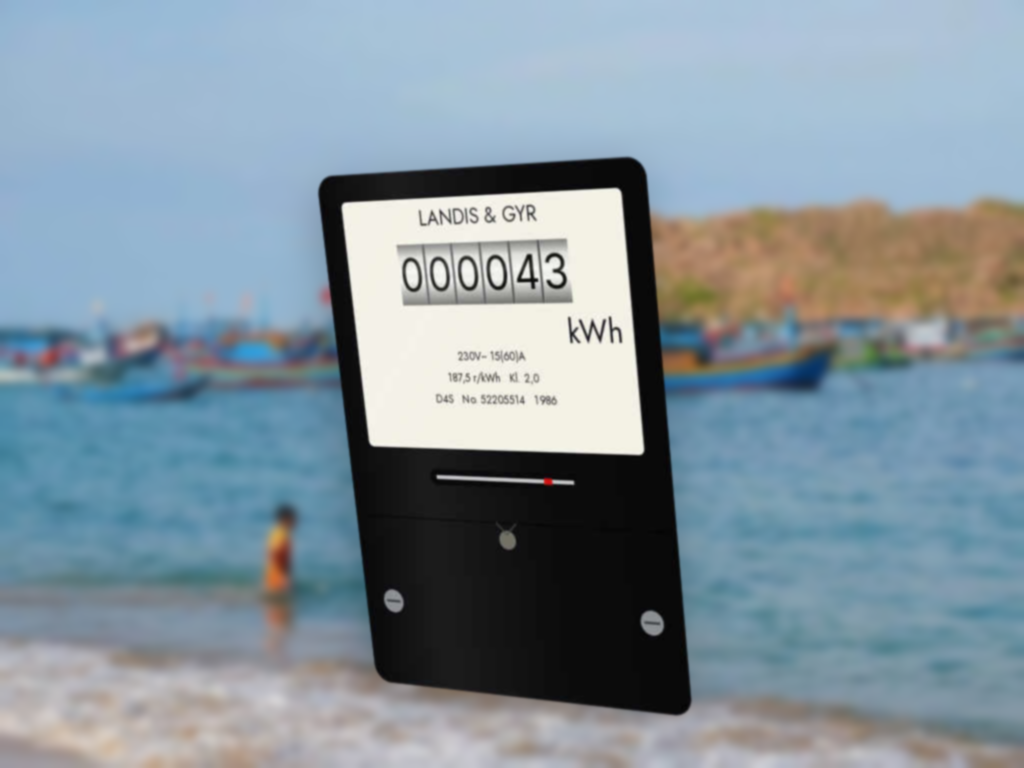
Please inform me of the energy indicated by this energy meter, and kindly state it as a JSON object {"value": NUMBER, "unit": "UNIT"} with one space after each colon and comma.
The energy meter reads {"value": 43, "unit": "kWh"}
